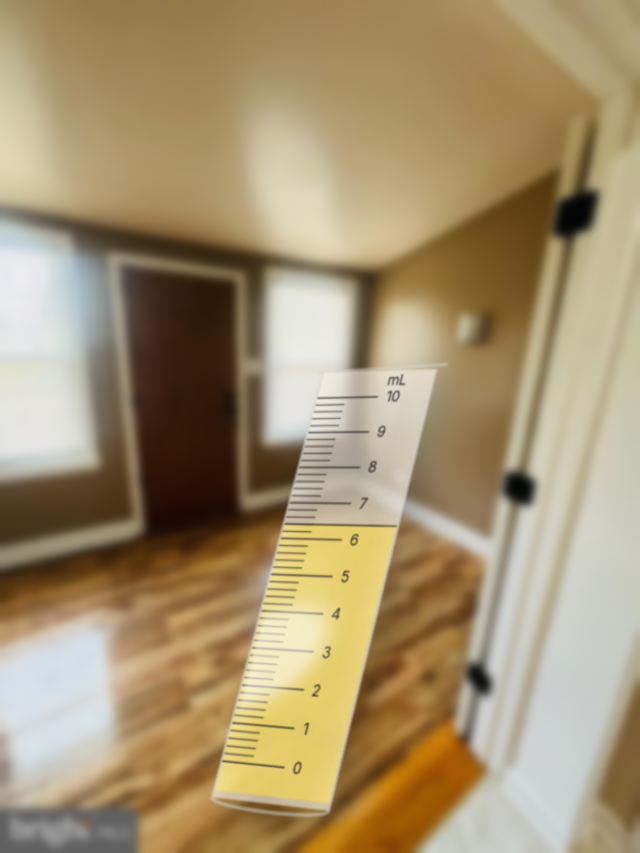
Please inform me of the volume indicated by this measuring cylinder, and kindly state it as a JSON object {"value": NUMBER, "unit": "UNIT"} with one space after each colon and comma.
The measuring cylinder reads {"value": 6.4, "unit": "mL"}
